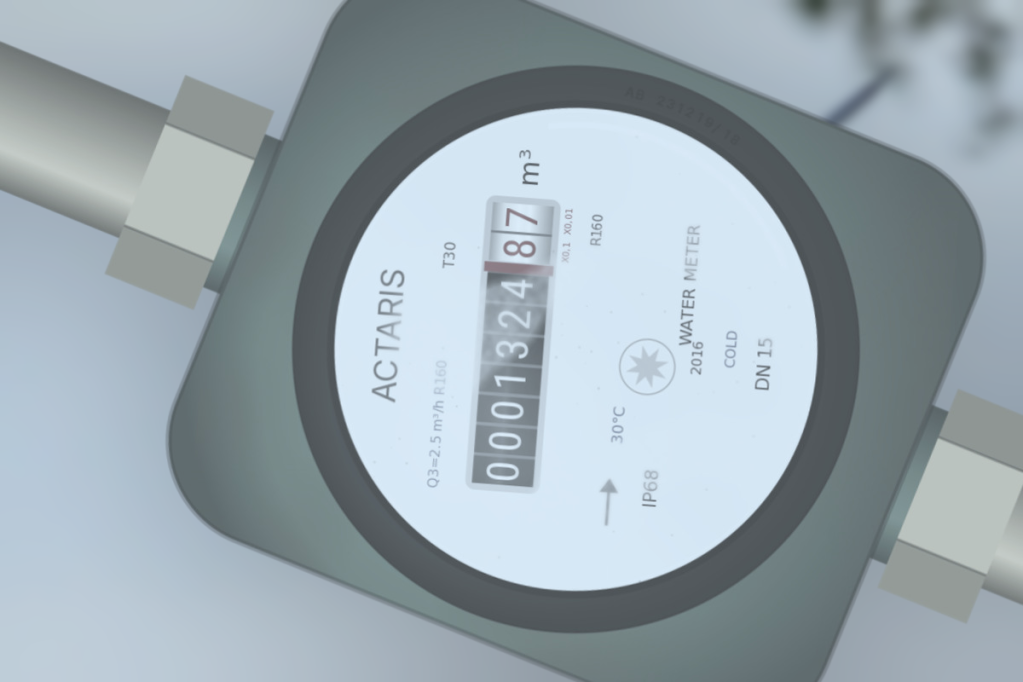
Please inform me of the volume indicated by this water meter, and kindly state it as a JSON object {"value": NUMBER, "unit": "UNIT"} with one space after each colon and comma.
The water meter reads {"value": 1324.87, "unit": "m³"}
